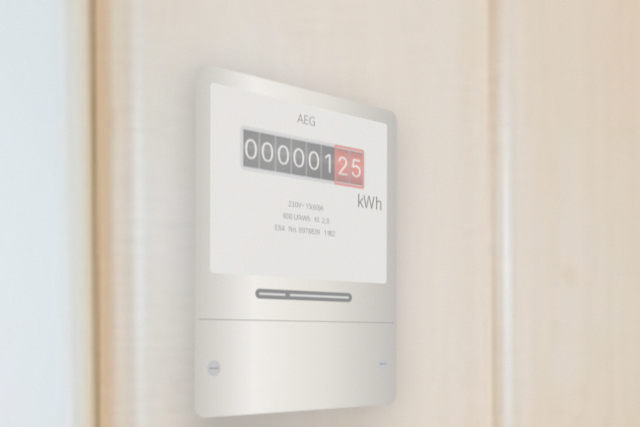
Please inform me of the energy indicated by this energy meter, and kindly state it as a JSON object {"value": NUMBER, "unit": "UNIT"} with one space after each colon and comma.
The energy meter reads {"value": 1.25, "unit": "kWh"}
